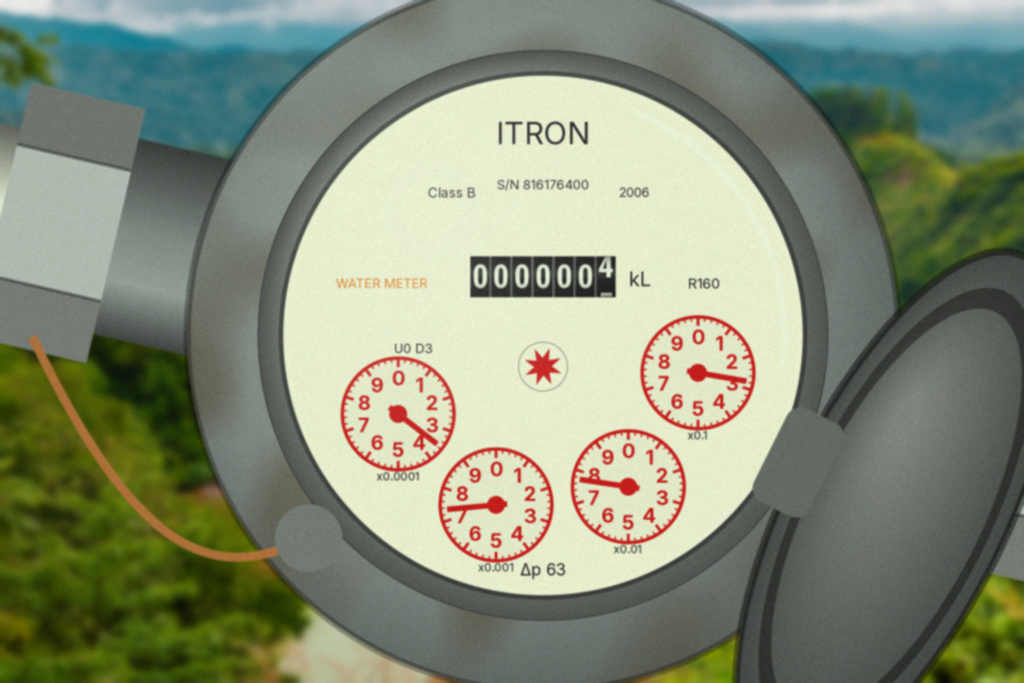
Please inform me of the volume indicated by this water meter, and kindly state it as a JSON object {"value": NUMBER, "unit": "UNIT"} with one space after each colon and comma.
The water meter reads {"value": 4.2773, "unit": "kL"}
